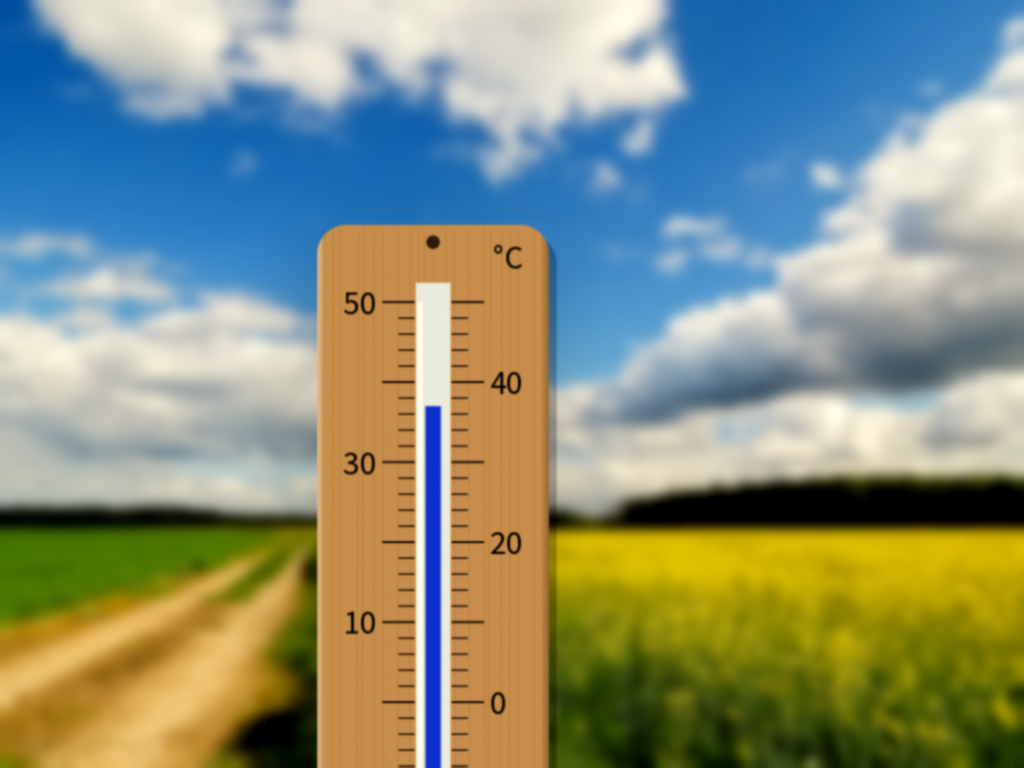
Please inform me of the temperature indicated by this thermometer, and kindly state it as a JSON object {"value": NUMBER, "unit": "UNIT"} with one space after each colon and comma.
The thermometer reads {"value": 37, "unit": "°C"}
